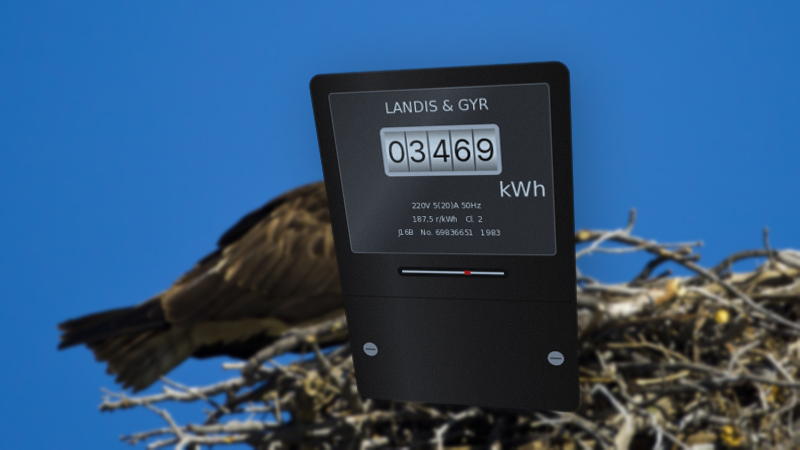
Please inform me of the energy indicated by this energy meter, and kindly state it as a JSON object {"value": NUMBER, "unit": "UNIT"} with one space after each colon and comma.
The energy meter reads {"value": 3469, "unit": "kWh"}
